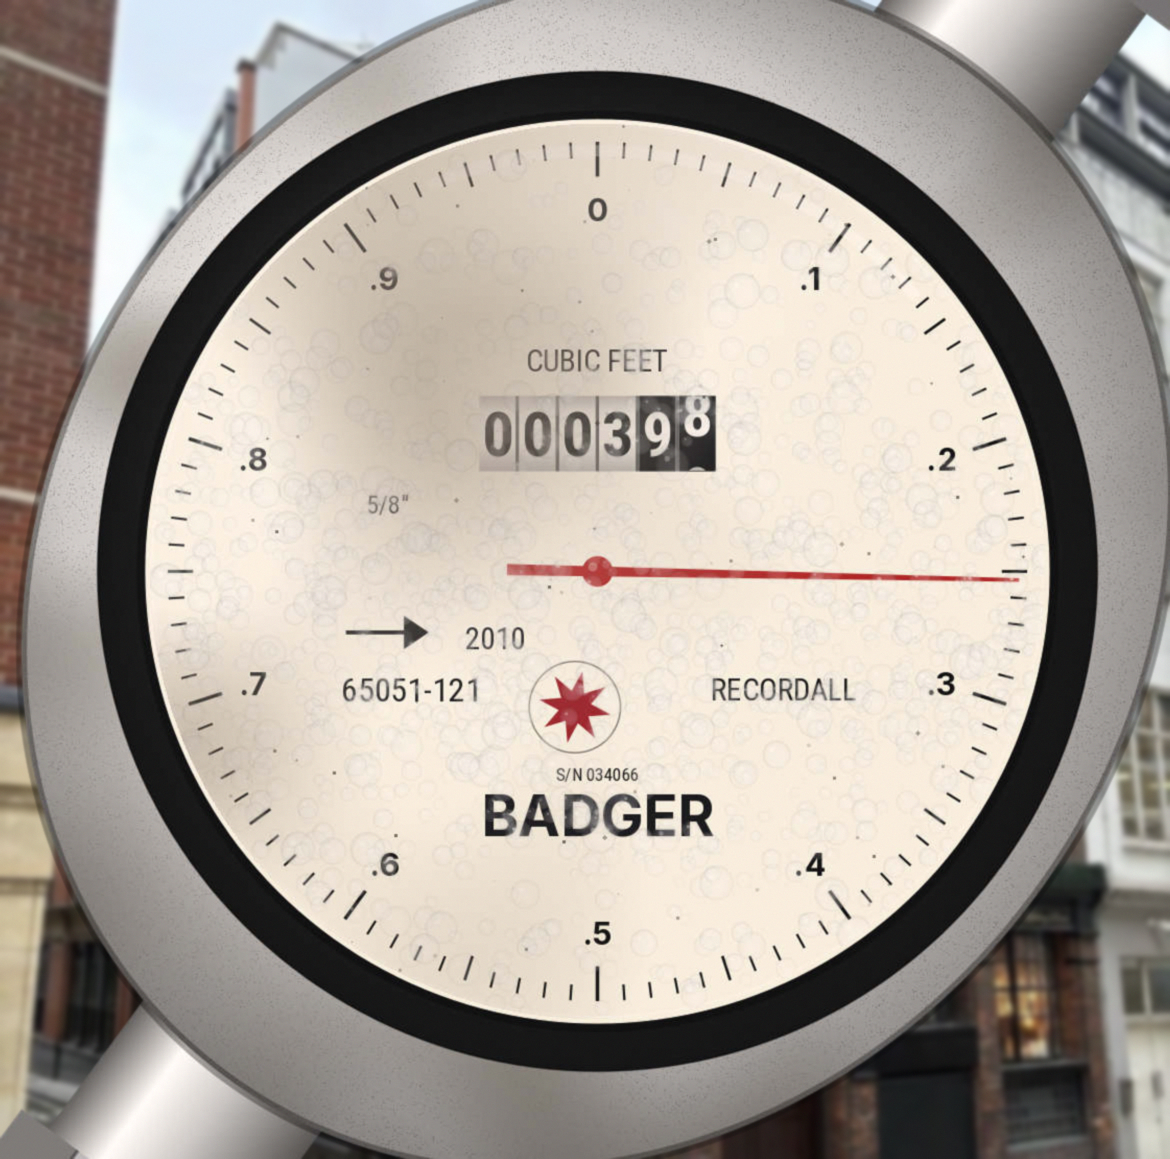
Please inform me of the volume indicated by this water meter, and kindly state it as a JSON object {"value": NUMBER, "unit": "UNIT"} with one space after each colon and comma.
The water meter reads {"value": 398.25, "unit": "ft³"}
